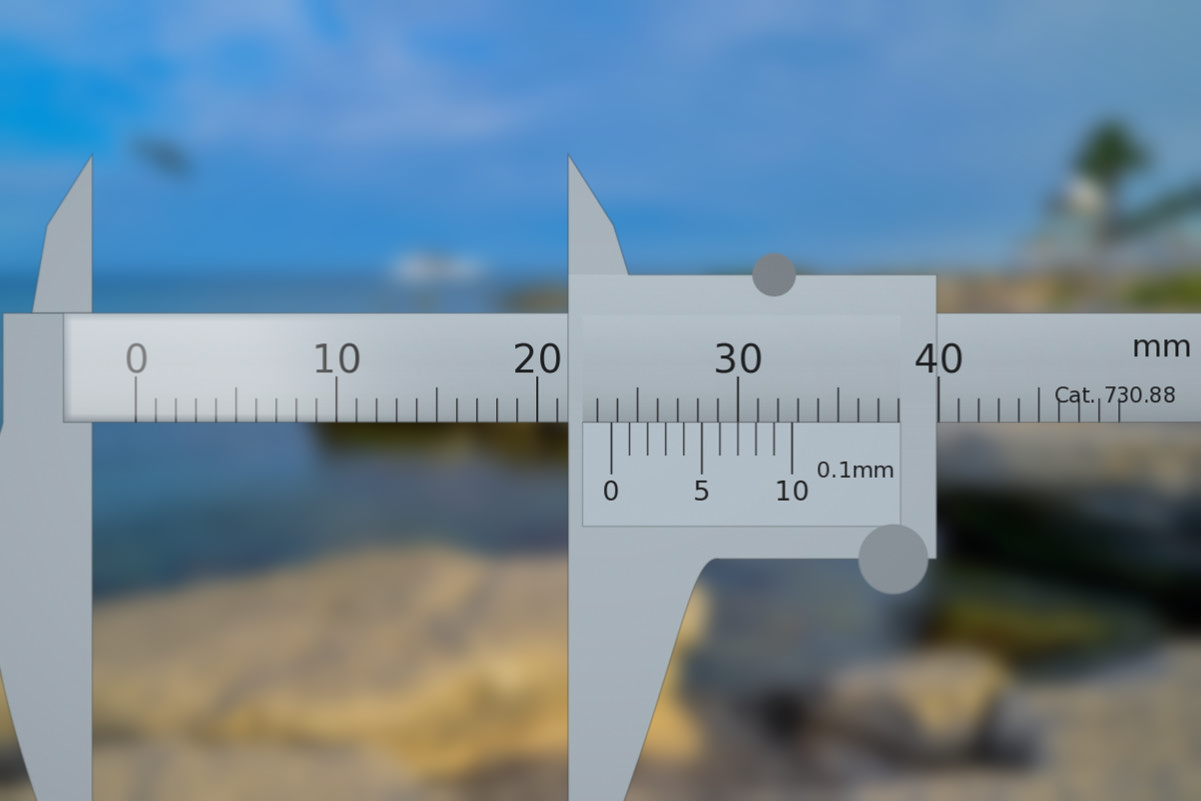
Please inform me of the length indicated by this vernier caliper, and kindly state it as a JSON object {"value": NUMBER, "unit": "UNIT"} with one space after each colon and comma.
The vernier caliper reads {"value": 23.7, "unit": "mm"}
